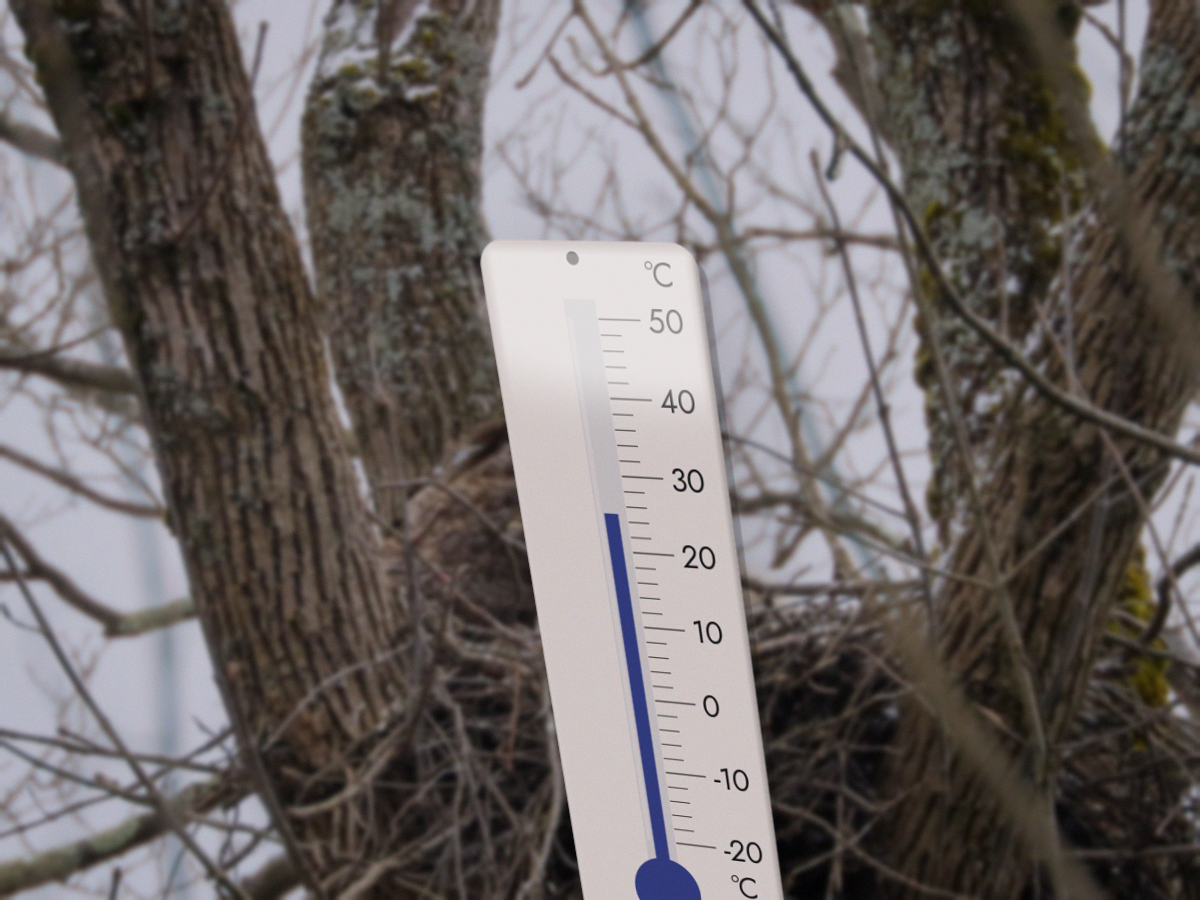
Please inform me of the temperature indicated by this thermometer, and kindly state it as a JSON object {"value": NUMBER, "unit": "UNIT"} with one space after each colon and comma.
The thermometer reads {"value": 25, "unit": "°C"}
